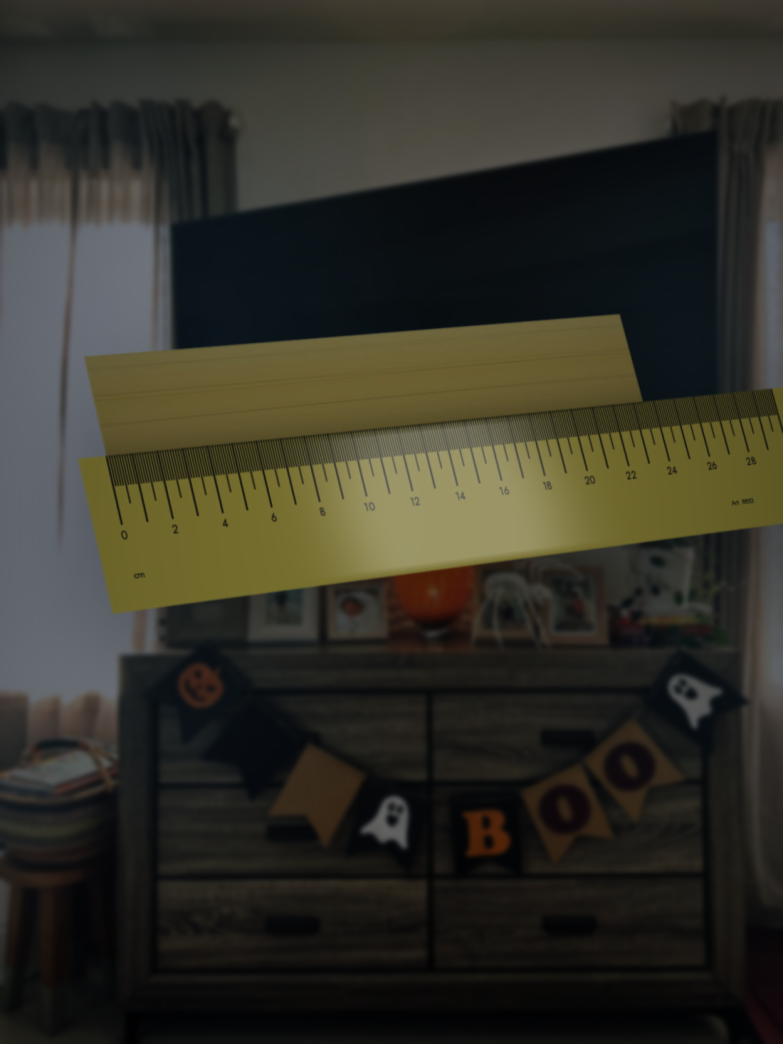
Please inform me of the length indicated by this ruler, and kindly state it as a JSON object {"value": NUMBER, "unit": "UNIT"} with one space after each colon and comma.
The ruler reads {"value": 23.5, "unit": "cm"}
